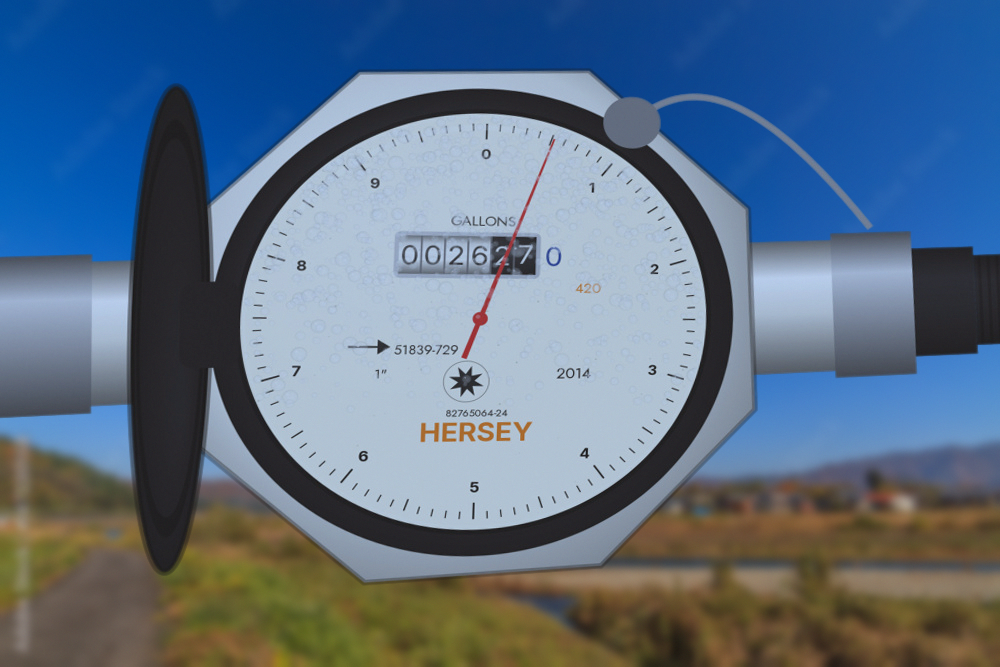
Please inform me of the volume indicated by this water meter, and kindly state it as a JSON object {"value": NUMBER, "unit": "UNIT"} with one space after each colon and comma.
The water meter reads {"value": 26270.5, "unit": "gal"}
